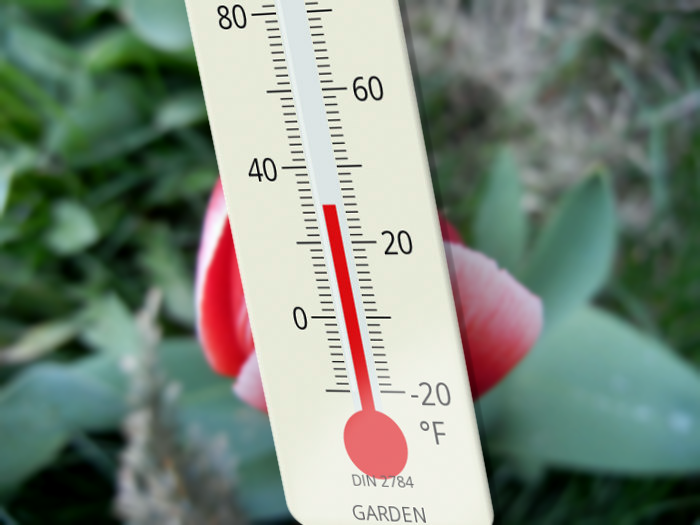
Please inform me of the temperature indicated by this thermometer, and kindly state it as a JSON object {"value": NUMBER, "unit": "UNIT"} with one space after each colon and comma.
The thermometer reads {"value": 30, "unit": "°F"}
